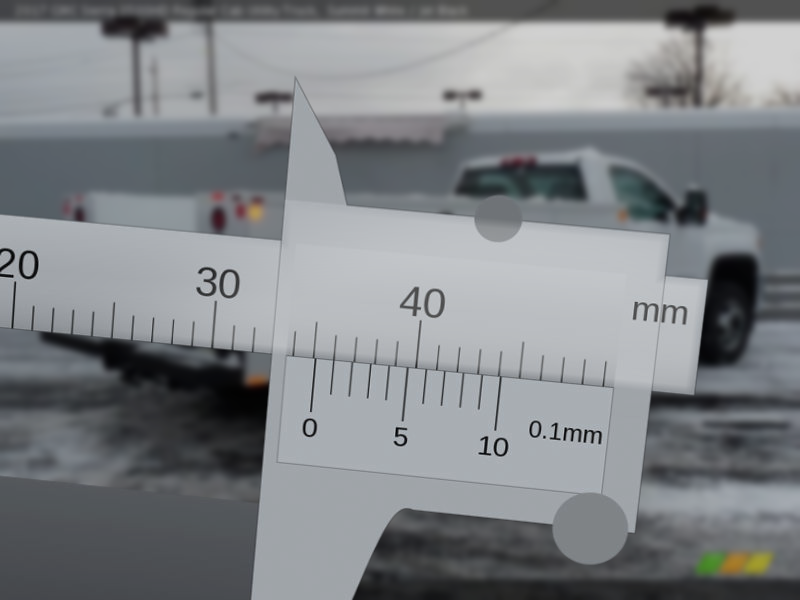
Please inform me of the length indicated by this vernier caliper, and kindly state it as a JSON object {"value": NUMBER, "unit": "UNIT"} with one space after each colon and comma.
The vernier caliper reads {"value": 35.1, "unit": "mm"}
